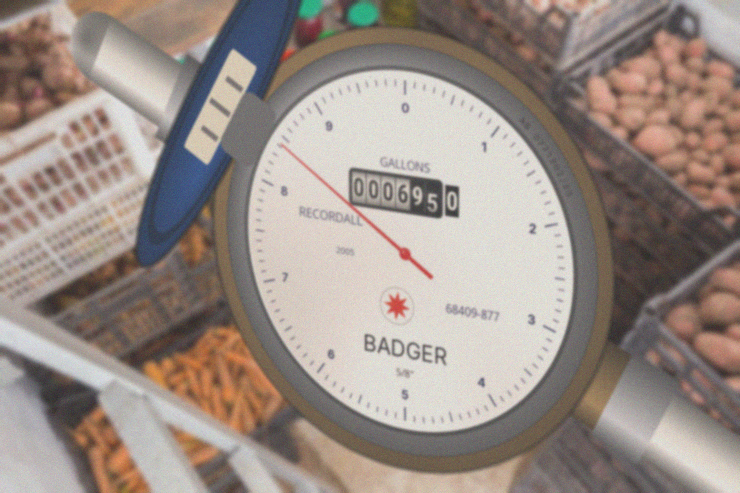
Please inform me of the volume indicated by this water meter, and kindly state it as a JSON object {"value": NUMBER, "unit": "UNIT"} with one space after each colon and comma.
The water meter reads {"value": 6948.4, "unit": "gal"}
